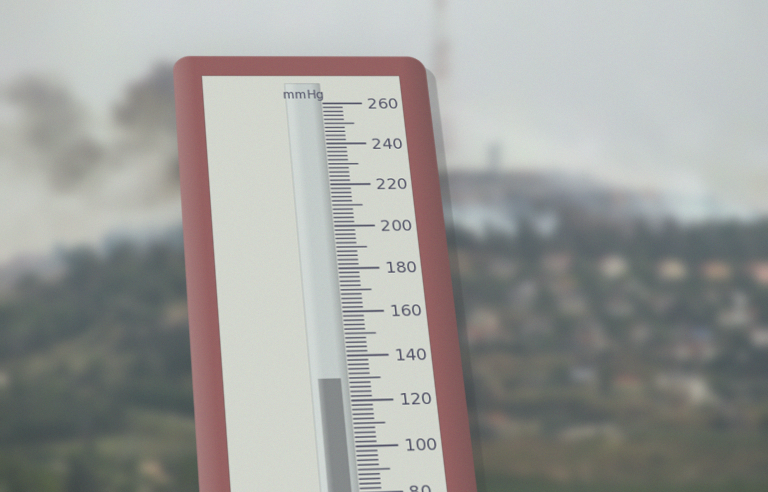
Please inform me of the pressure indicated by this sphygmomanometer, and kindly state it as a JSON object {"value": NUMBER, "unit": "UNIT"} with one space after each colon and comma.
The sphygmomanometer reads {"value": 130, "unit": "mmHg"}
